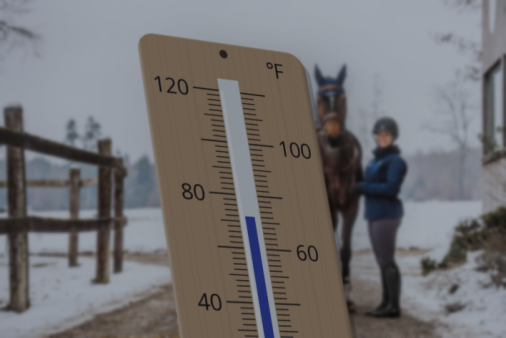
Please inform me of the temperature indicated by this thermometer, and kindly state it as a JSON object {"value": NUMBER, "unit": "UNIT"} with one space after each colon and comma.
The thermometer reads {"value": 72, "unit": "°F"}
